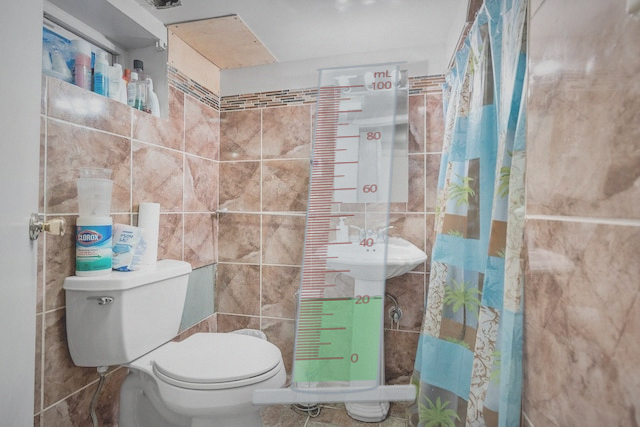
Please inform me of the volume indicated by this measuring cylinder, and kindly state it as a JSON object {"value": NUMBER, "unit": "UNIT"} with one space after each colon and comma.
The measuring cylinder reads {"value": 20, "unit": "mL"}
